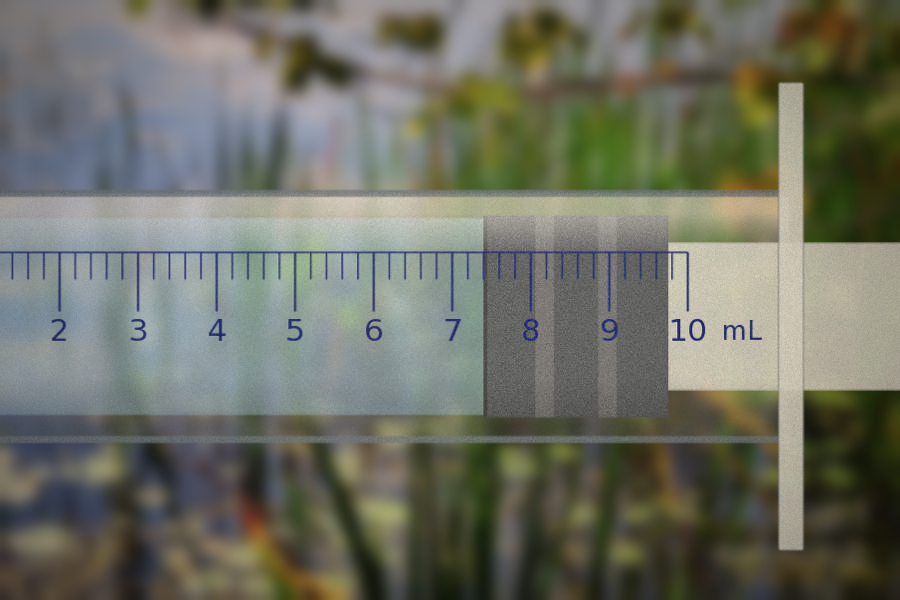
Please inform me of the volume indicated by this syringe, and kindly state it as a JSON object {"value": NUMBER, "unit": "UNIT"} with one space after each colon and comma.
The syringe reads {"value": 7.4, "unit": "mL"}
